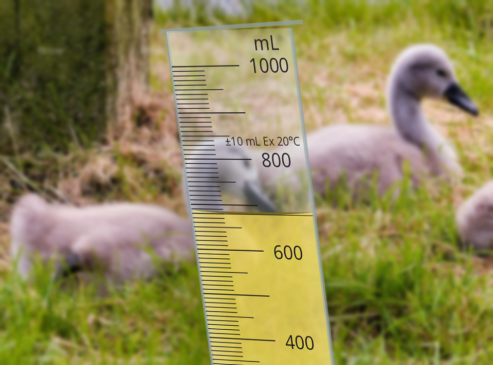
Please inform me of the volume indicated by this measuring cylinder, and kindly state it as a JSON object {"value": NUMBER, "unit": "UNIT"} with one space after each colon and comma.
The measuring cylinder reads {"value": 680, "unit": "mL"}
